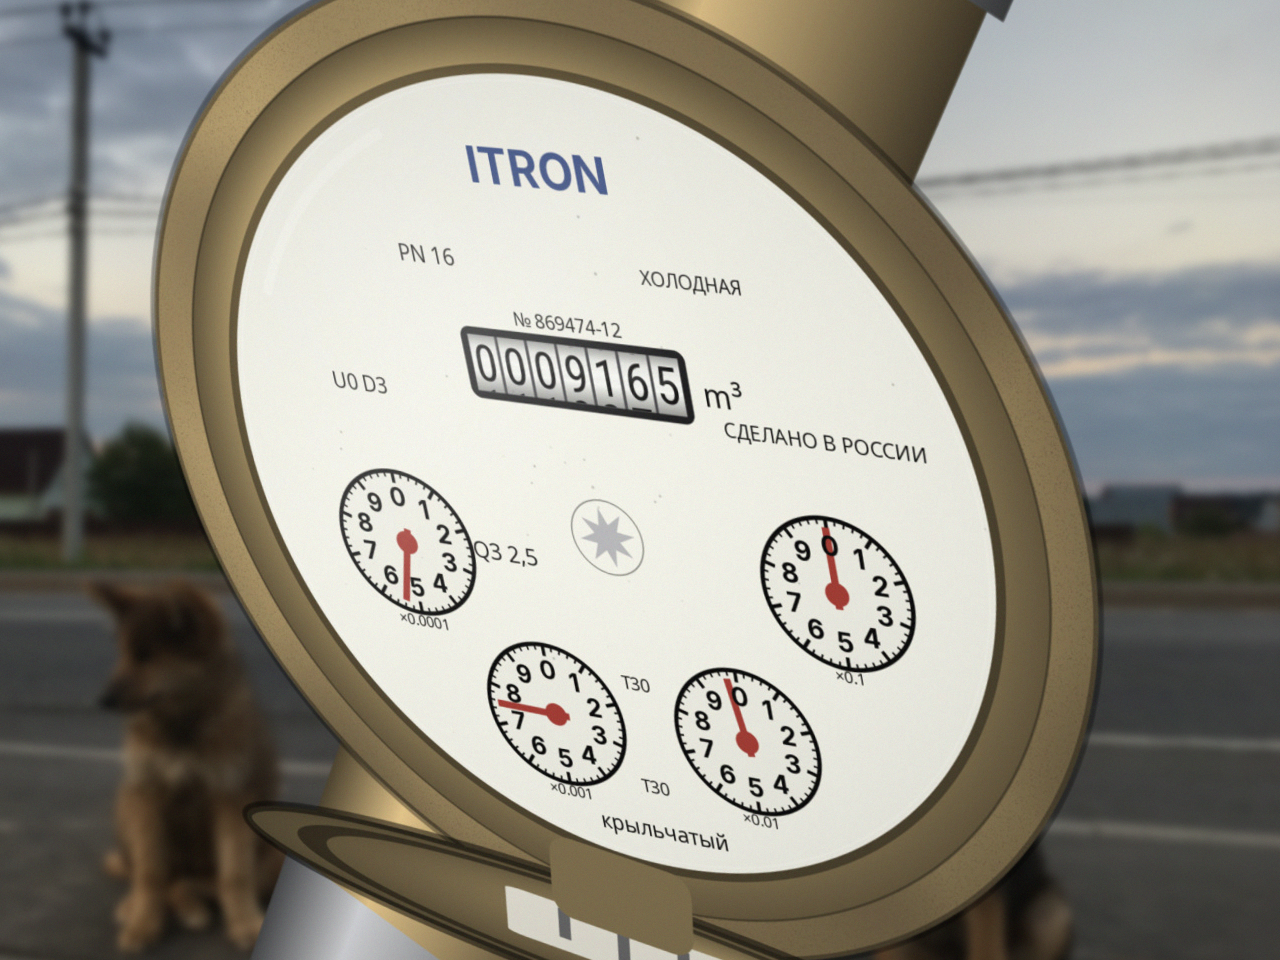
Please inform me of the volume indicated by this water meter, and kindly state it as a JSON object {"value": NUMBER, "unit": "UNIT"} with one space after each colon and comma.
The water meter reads {"value": 9164.9975, "unit": "m³"}
